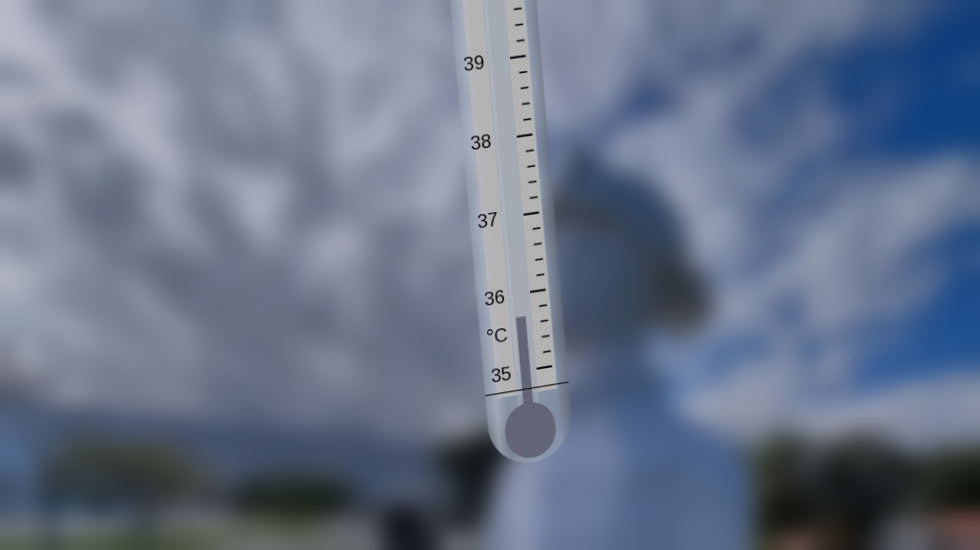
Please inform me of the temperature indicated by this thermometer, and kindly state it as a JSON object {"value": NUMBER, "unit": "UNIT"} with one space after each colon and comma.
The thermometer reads {"value": 35.7, "unit": "°C"}
